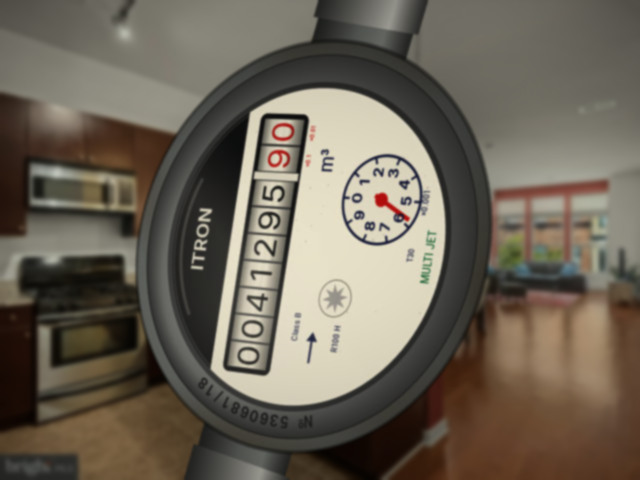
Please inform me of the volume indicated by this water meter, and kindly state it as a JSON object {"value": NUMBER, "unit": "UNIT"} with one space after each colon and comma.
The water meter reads {"value": 41295.905, "unit": "m³"}
